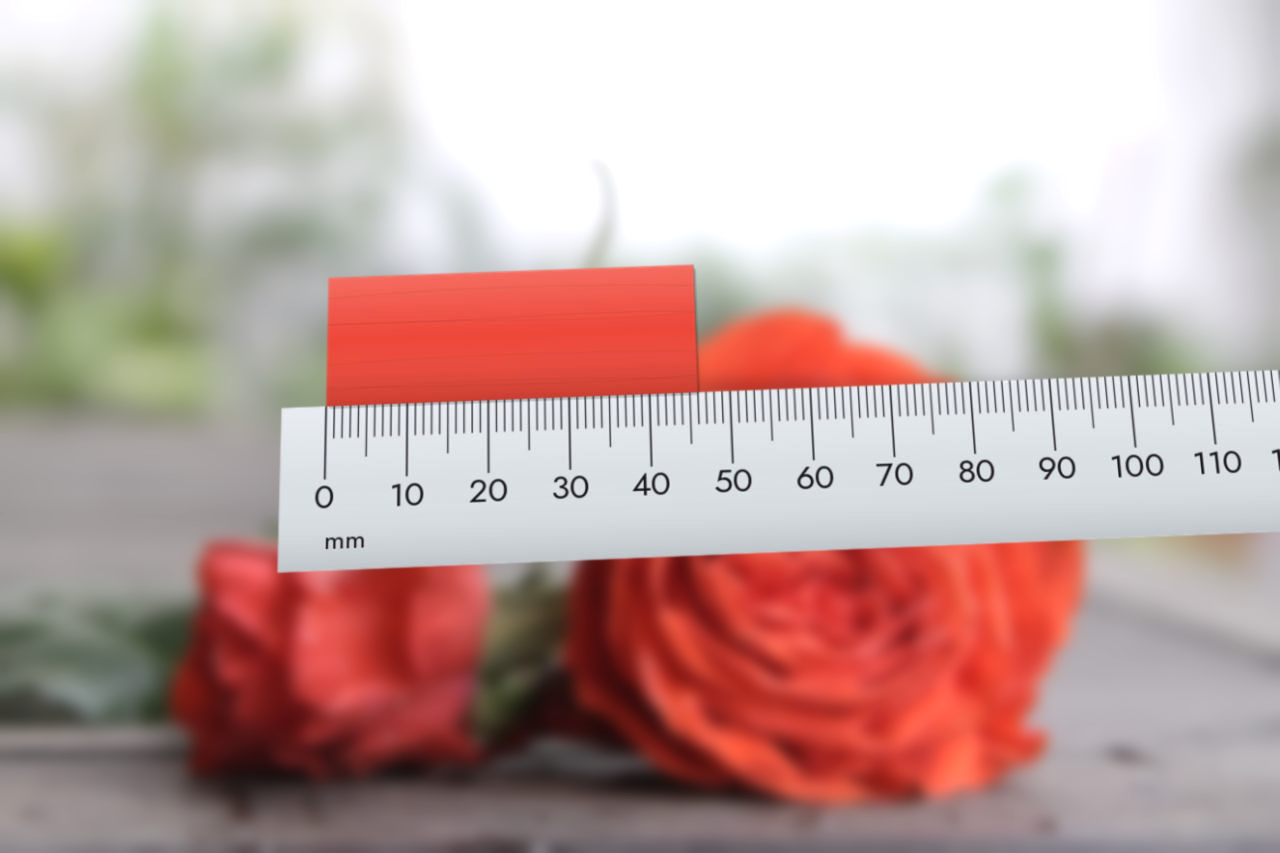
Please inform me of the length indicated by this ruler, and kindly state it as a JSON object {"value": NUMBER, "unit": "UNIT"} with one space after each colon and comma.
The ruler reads {"value": 46, "unit": "mm"}
